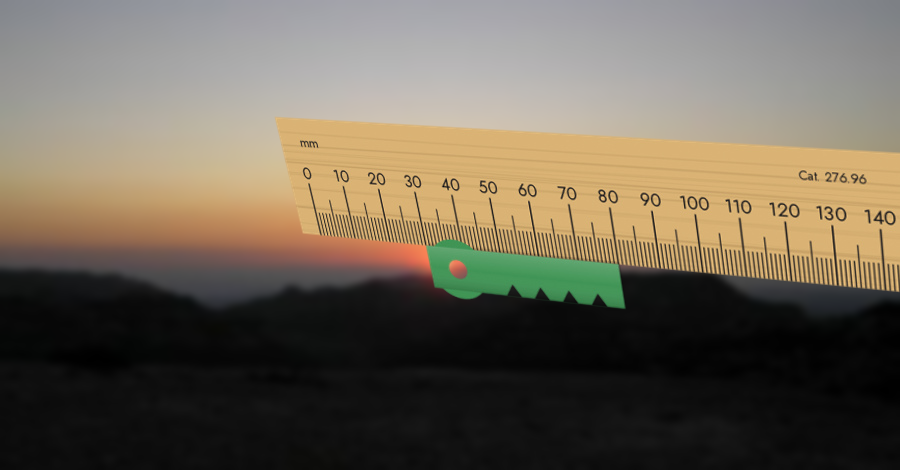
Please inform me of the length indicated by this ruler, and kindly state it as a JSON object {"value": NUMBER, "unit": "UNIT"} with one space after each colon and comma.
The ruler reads {"value": 50, "unit": "mm"}
